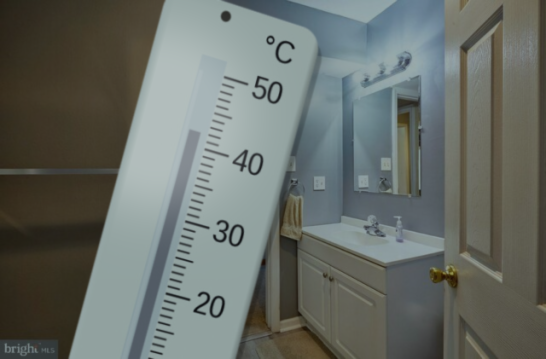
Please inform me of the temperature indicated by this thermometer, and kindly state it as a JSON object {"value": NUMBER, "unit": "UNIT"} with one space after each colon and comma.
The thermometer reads {"value": 42, "unit": "°C"}
